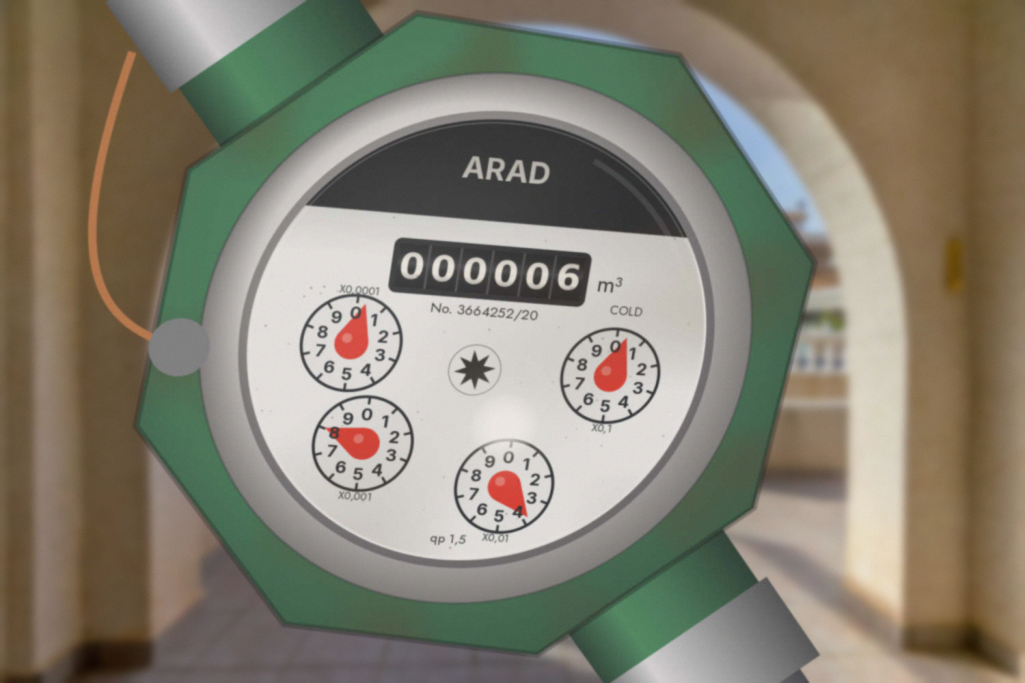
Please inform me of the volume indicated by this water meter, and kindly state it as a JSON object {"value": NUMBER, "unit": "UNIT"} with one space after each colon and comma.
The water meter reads {"value": 6.0380, "unit": "m³"}
